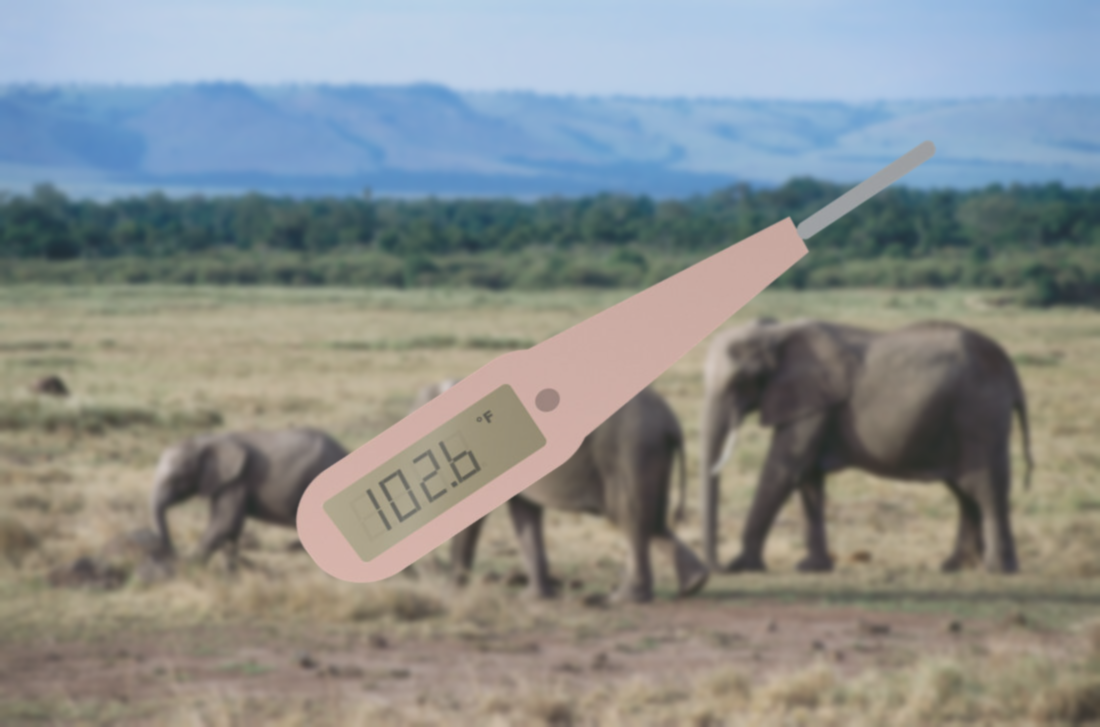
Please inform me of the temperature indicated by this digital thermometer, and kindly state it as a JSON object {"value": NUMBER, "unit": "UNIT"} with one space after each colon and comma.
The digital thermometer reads {"value": 102.6, "unit": "°F"}
